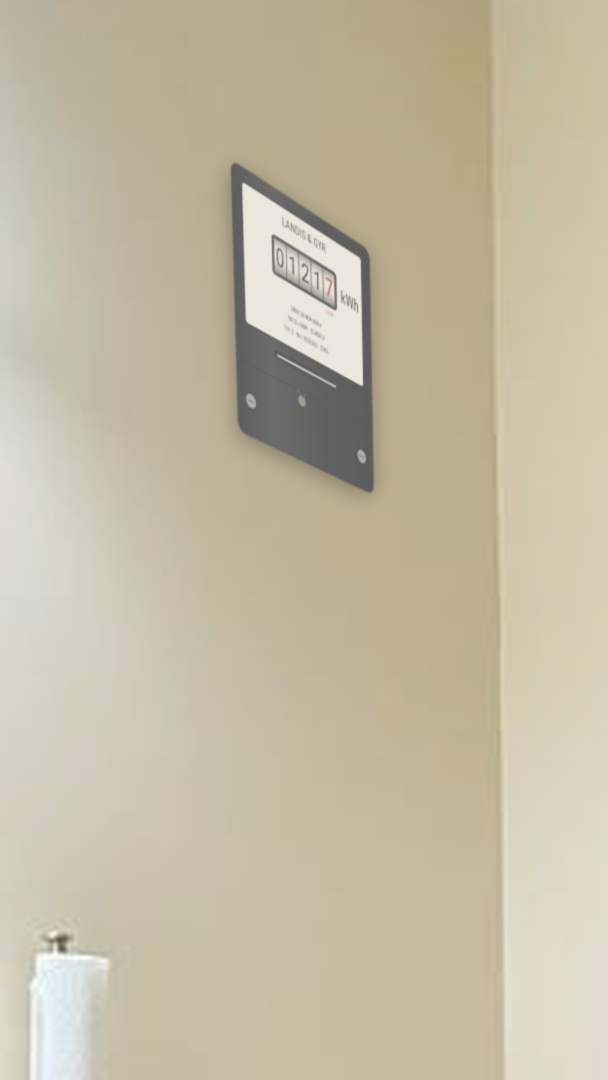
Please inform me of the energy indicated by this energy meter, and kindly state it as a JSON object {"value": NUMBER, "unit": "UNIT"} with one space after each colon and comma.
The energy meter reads {"value": 121.7, "unit": "kWh"}
